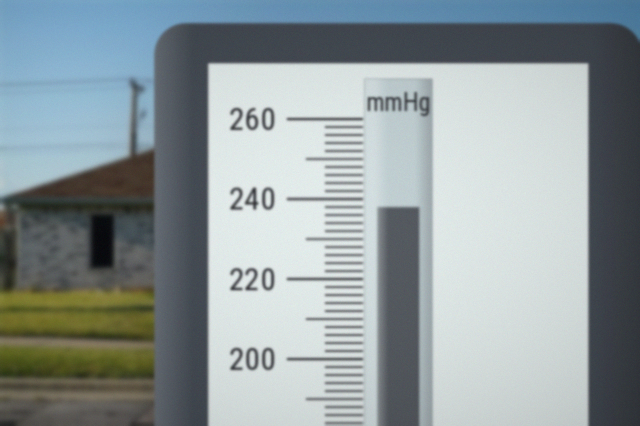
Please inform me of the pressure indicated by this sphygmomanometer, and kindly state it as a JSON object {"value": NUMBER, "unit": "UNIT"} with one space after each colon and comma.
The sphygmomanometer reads {"value": 238, "unit": "mmHg"}
